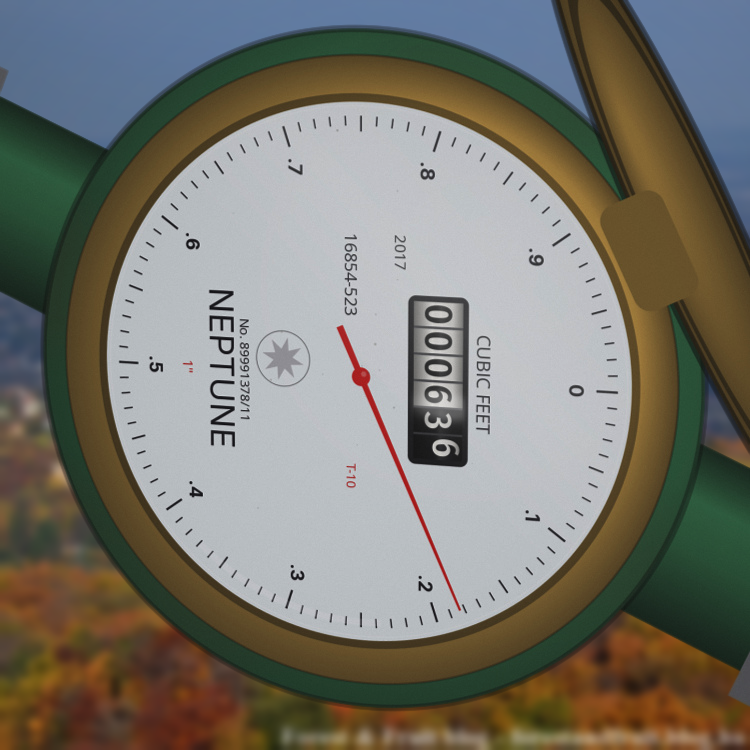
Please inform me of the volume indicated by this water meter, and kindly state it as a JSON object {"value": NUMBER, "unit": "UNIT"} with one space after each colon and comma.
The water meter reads {"value": 636.18, "unit": "ft³"}
